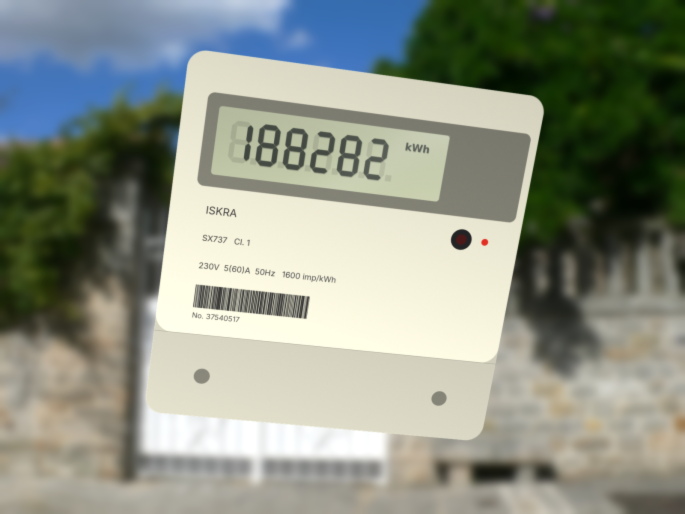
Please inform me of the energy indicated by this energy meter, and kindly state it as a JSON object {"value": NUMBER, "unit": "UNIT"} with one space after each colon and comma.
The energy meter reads {"value": 188282, "unit": "kWh"}
